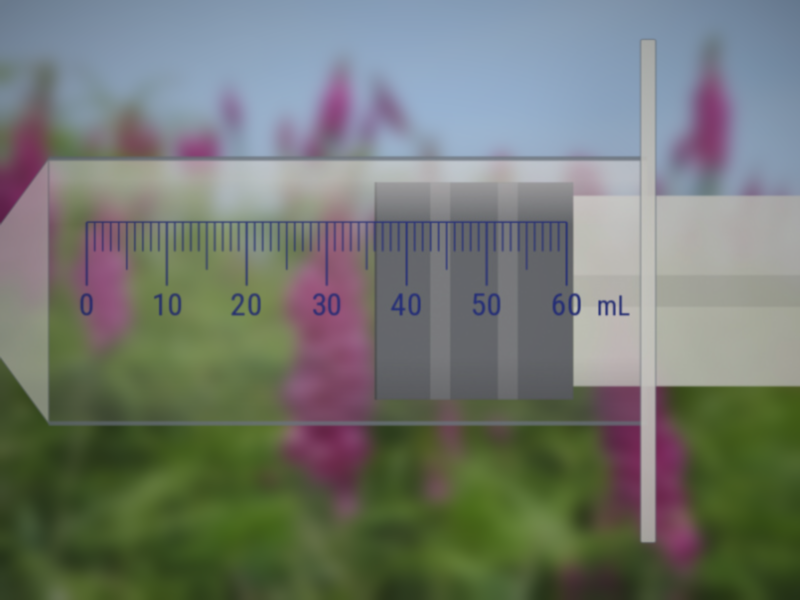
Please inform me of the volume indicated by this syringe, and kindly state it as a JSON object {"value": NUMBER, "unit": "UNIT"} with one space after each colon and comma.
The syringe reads {"value": 36, "unit": "mL"}
